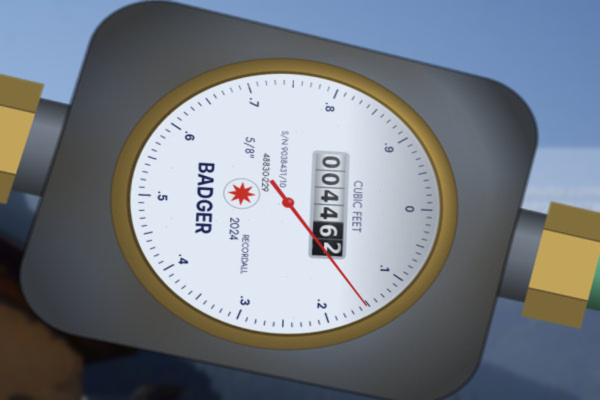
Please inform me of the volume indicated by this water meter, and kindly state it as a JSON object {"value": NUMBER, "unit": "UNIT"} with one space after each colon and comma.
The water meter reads {"value": 4462.15, "unit": "ft³"}
